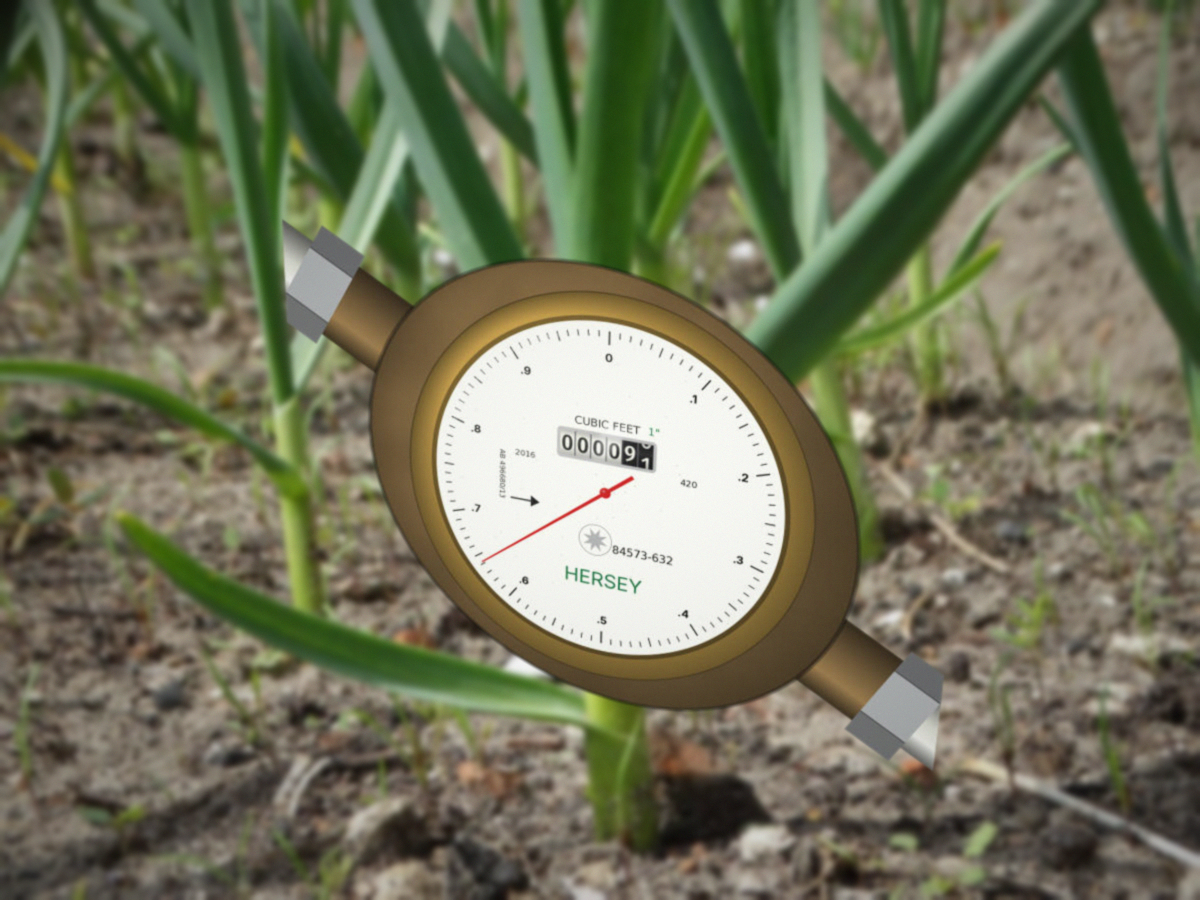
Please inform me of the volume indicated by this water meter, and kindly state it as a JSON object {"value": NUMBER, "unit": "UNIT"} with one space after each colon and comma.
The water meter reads {"value": 90.64, "unit": "ft³"}
